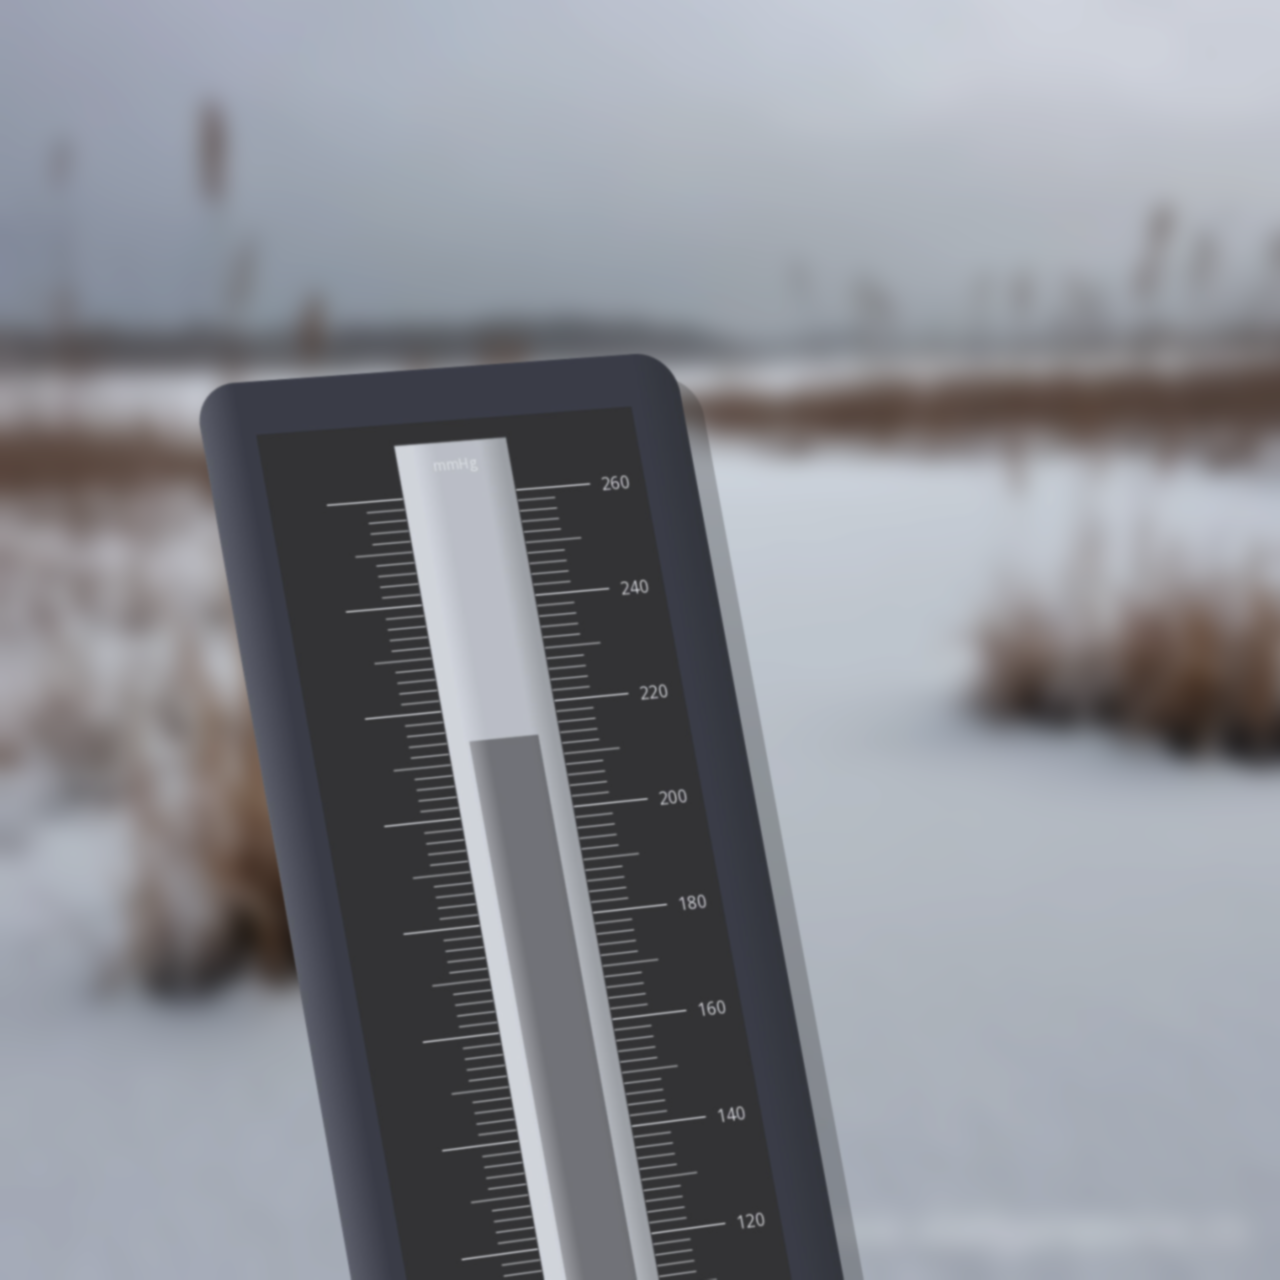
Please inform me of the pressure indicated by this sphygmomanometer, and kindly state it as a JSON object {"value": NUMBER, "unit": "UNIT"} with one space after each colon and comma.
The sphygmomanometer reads {"value": 214, "unit": "mmHg"}
